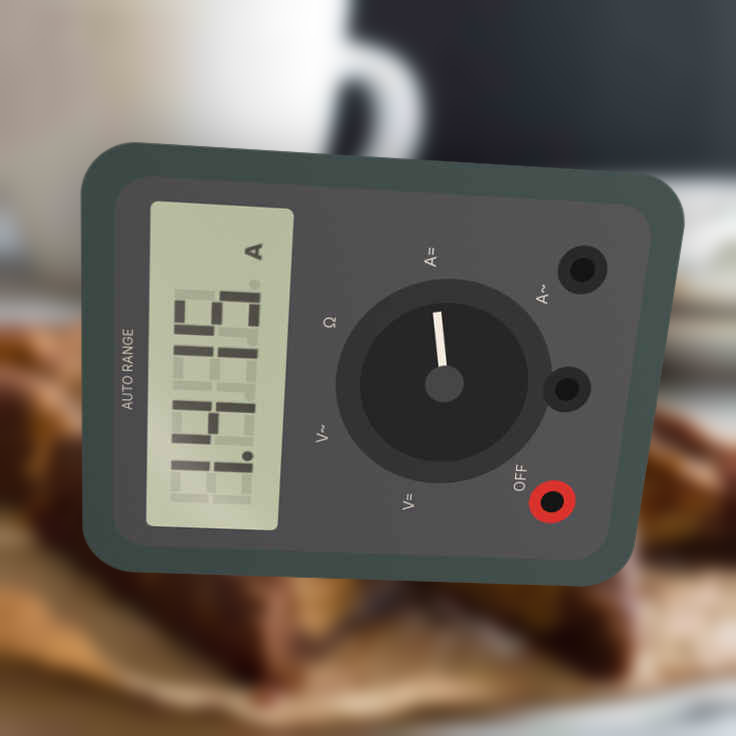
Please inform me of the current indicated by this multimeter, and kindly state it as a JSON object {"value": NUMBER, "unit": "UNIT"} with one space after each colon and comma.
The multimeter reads {"value": 1.415, "unit": "A"}
